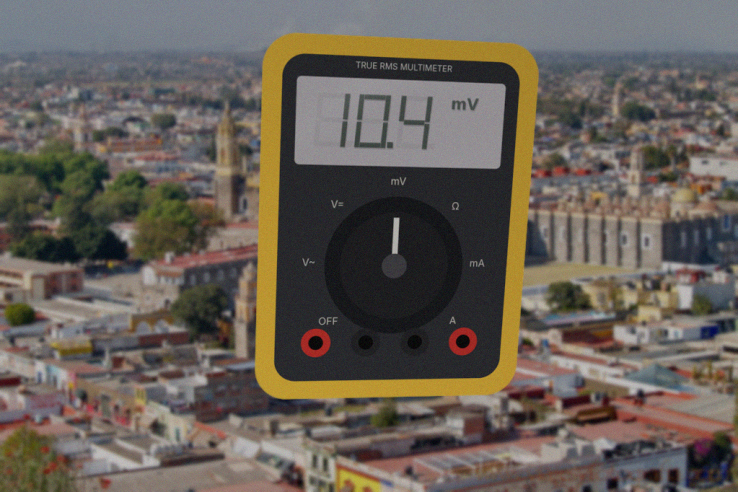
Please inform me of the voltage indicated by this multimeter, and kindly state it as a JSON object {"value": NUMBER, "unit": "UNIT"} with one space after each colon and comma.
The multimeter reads {"value": 10.4, "unit": "mV"}
